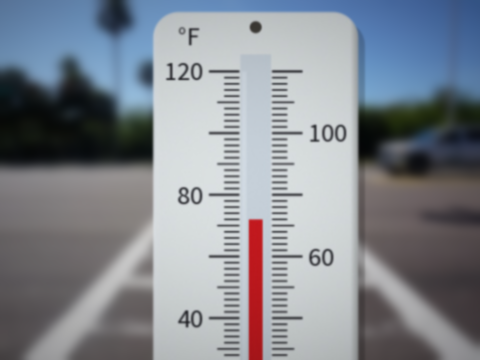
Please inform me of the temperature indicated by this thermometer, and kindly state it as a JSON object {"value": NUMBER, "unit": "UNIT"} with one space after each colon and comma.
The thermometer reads {"value": 72, "unit": "°F"}
